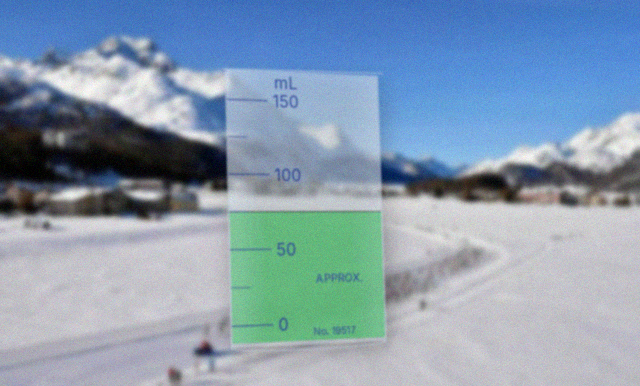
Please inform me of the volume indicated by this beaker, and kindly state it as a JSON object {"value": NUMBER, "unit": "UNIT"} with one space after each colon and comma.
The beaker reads {"value": 75, "unit": "mL"}
